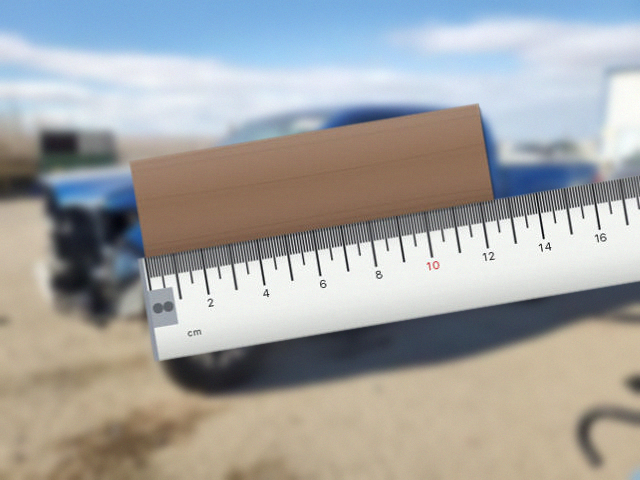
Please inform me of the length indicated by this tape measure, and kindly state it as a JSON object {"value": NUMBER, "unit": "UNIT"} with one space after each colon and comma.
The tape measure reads {"value": 12.5, "unit": "cm"}
